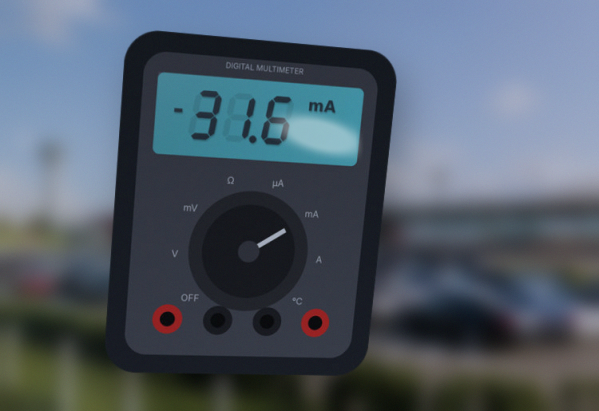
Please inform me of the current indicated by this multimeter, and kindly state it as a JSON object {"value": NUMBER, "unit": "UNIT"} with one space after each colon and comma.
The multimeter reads {"value": -31.6, "unit": "mA"}
